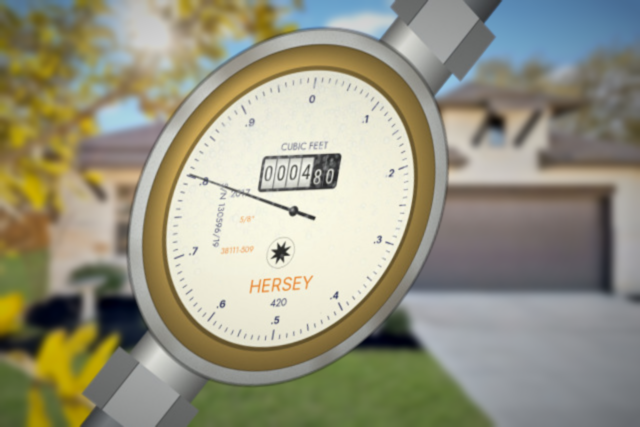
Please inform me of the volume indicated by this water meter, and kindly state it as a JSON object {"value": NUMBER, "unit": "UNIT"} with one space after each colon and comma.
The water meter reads {"value": 479.80, "unit": "ft³"}
